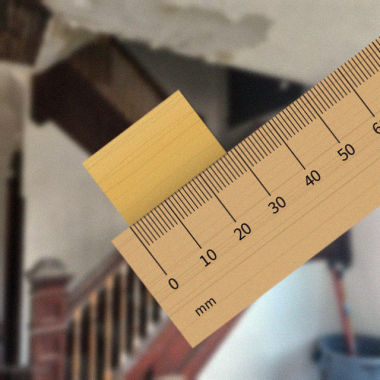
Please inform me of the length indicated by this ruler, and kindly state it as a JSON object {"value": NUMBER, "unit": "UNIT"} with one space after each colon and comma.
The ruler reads {"value": 28, "unit": "mm"}
